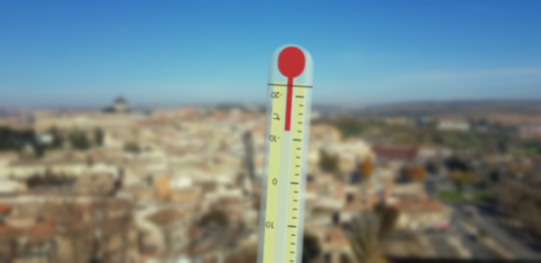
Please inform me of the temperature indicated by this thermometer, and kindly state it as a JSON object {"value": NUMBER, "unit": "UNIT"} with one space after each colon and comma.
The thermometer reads {"value": -12, "unit": "°C"}
